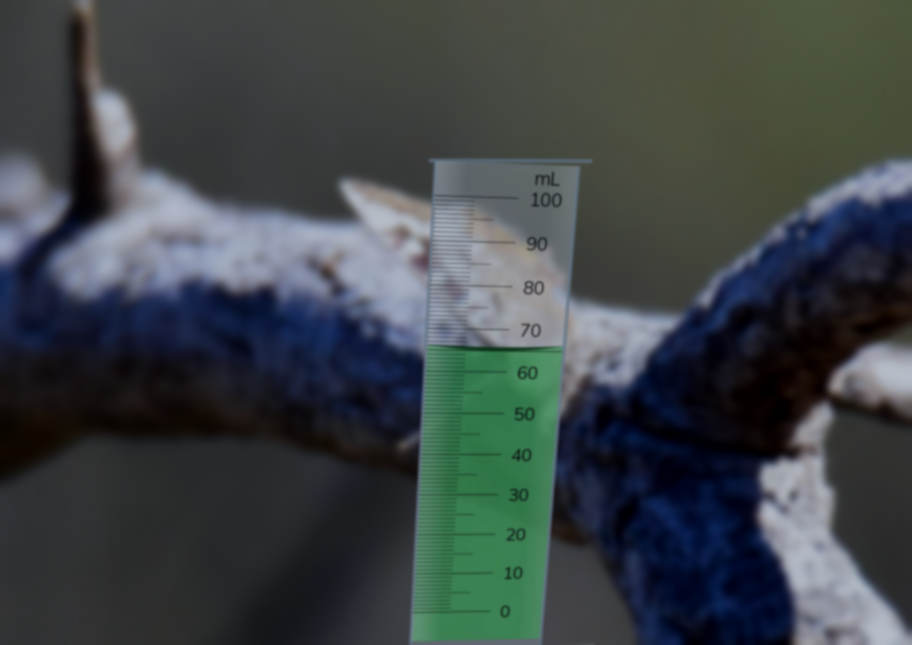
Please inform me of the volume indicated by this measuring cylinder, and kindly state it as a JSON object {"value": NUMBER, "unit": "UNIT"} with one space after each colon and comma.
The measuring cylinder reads {"value": 65, "unit": "mL"}
